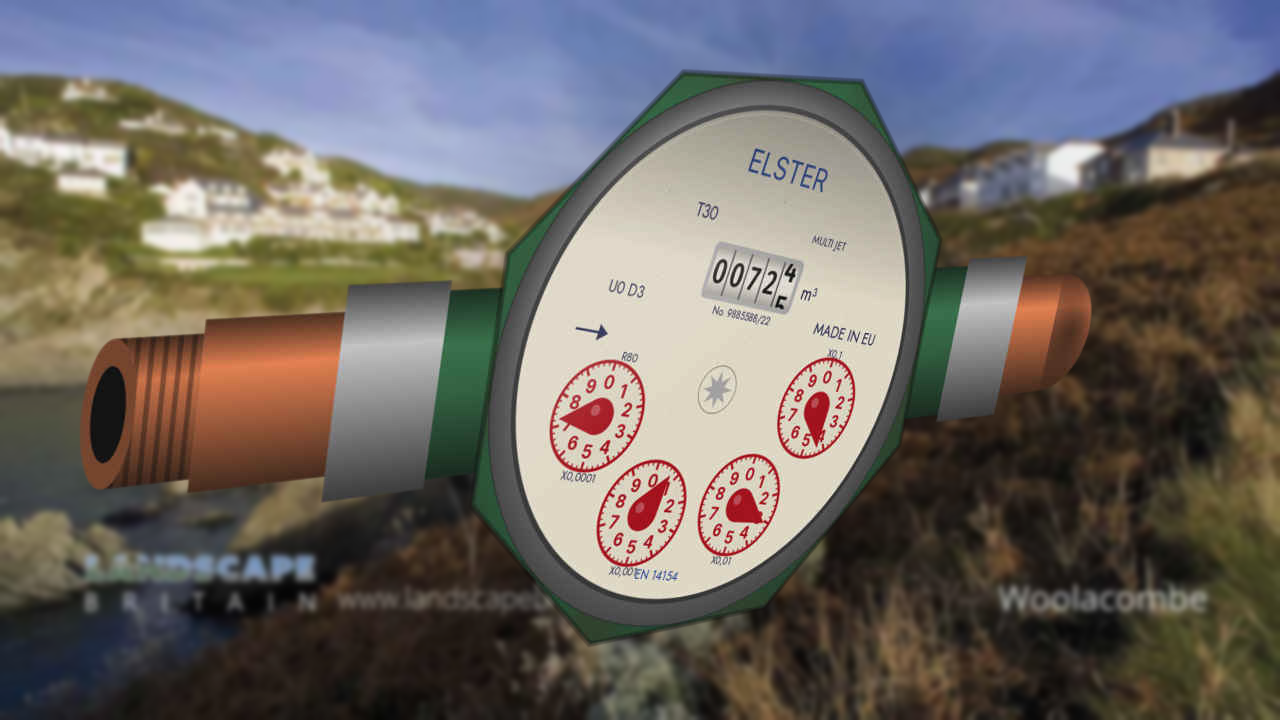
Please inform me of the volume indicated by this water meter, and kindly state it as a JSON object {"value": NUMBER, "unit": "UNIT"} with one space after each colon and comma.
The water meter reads {"value": 724.4307, "unit": "m³"}
